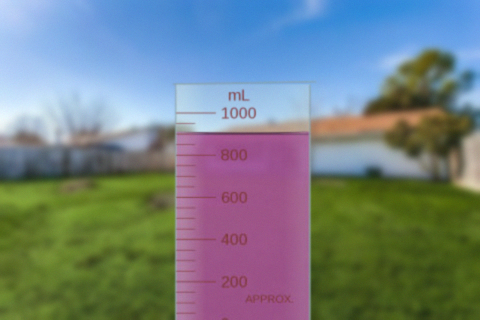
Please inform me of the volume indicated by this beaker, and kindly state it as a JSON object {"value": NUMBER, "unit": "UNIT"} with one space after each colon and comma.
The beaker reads {"value": 900, "unit": "mL"}
